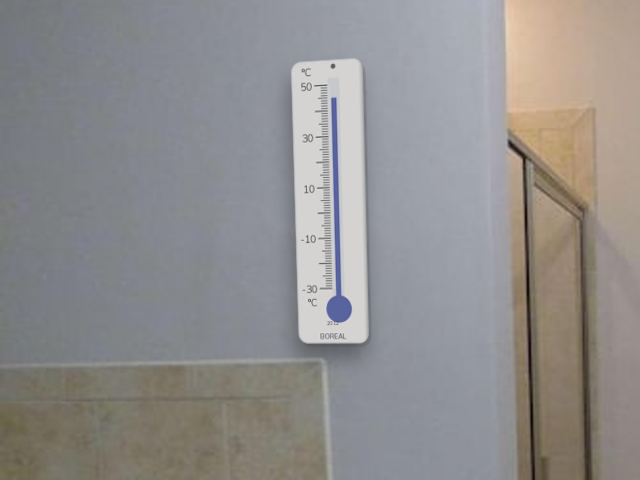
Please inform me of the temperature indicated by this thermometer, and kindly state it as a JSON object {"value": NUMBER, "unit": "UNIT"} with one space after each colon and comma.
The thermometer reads {"value": 45, "unit": "°C"}
